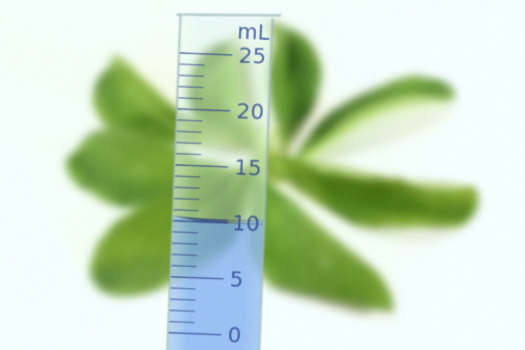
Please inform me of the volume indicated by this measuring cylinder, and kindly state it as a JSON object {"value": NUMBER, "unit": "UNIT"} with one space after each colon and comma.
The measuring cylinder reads {"value": 10, "unit": "mL"}
